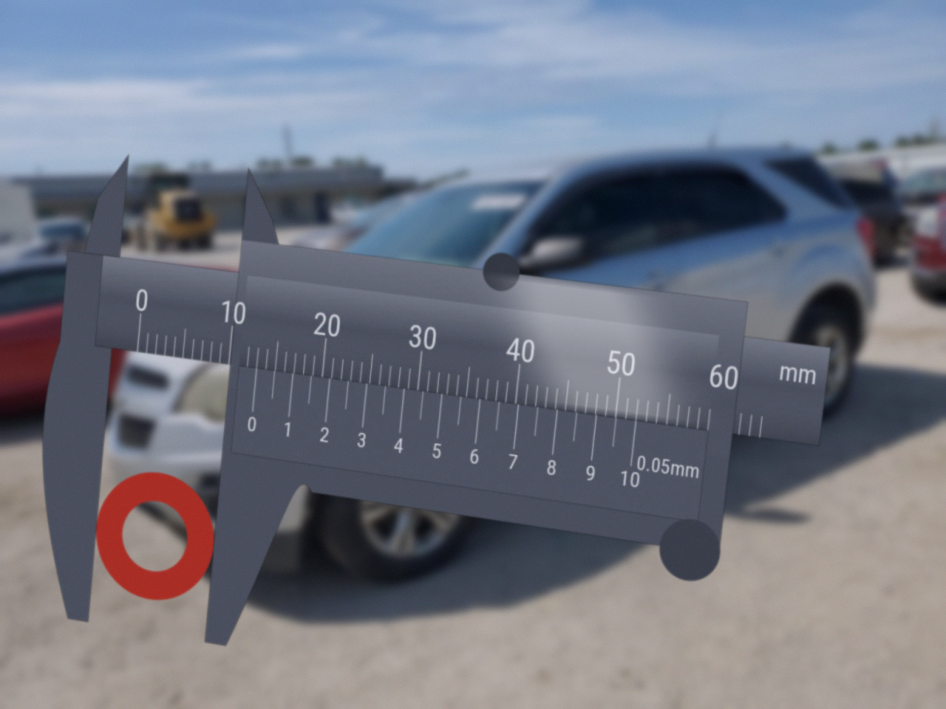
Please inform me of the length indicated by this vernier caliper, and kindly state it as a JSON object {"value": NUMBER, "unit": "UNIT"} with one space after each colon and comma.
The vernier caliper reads {"value": 13.0, "unit": "mm"}
